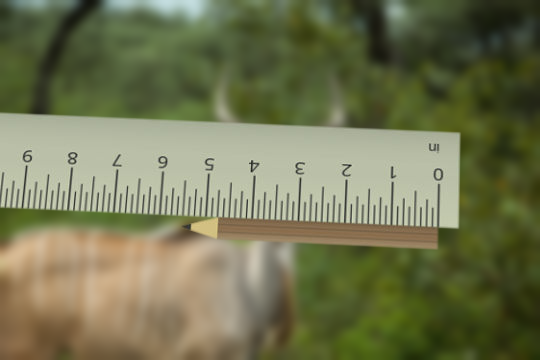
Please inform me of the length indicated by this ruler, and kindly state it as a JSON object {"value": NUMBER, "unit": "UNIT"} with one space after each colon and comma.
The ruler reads {"value": 5.5, "unit": "in"}
